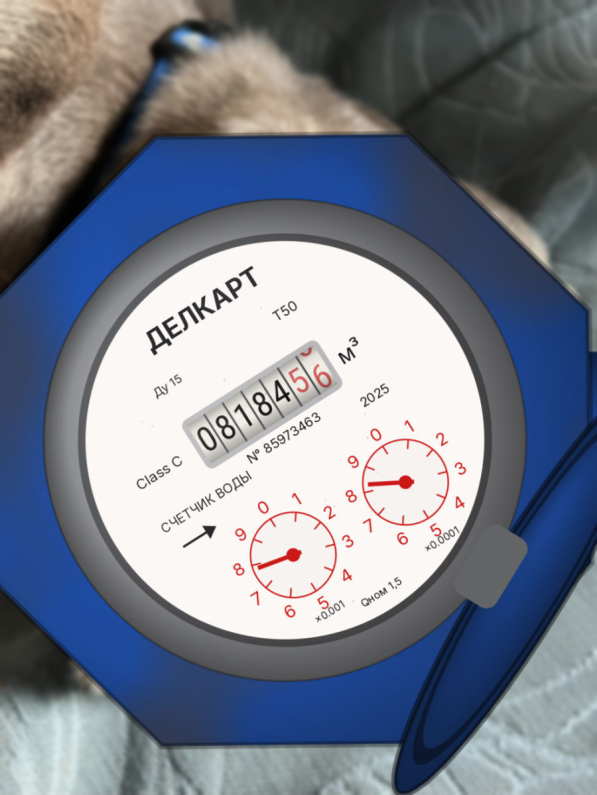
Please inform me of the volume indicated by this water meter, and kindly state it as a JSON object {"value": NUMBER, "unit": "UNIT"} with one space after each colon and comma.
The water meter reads {"value": 8184.5578, "unit": "m³"}
